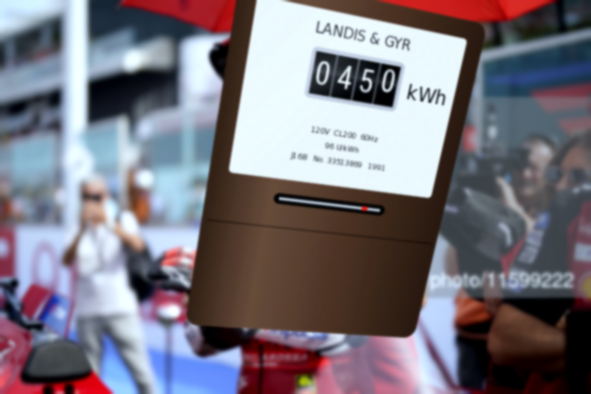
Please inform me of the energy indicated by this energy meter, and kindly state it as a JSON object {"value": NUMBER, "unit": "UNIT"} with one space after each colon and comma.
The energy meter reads {"value": 450, "unit": "kWh"}
